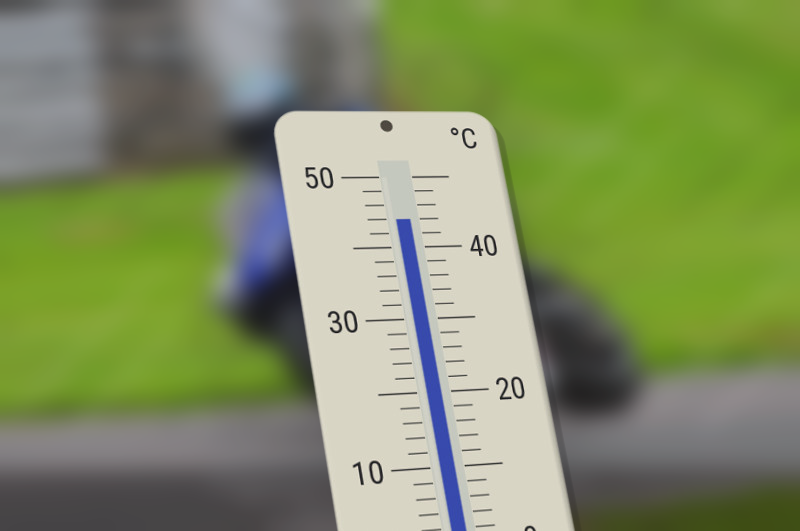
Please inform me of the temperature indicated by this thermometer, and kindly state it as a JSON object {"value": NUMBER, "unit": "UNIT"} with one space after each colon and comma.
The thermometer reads {"value": 44, "unit": "°C"}
